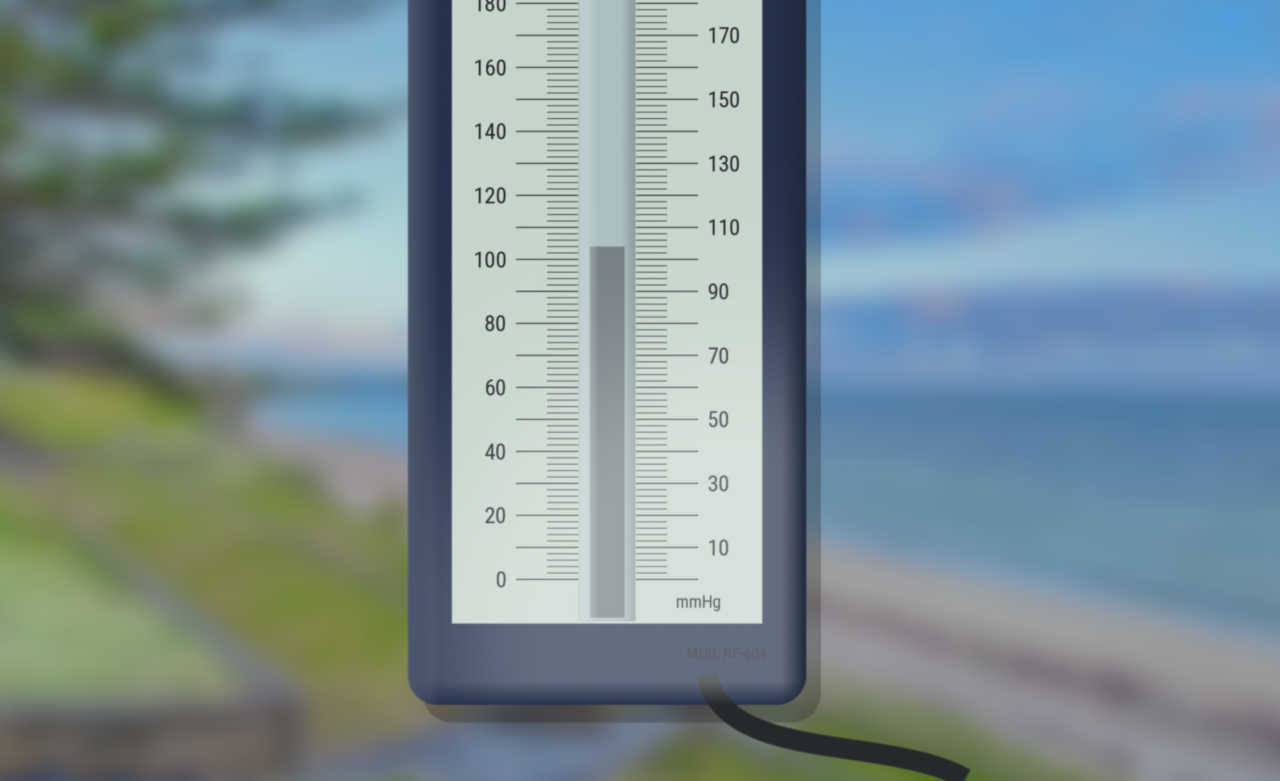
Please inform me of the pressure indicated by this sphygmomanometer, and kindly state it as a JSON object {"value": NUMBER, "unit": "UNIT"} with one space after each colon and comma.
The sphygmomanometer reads {"value": 104, "unit": "mmHg"}
